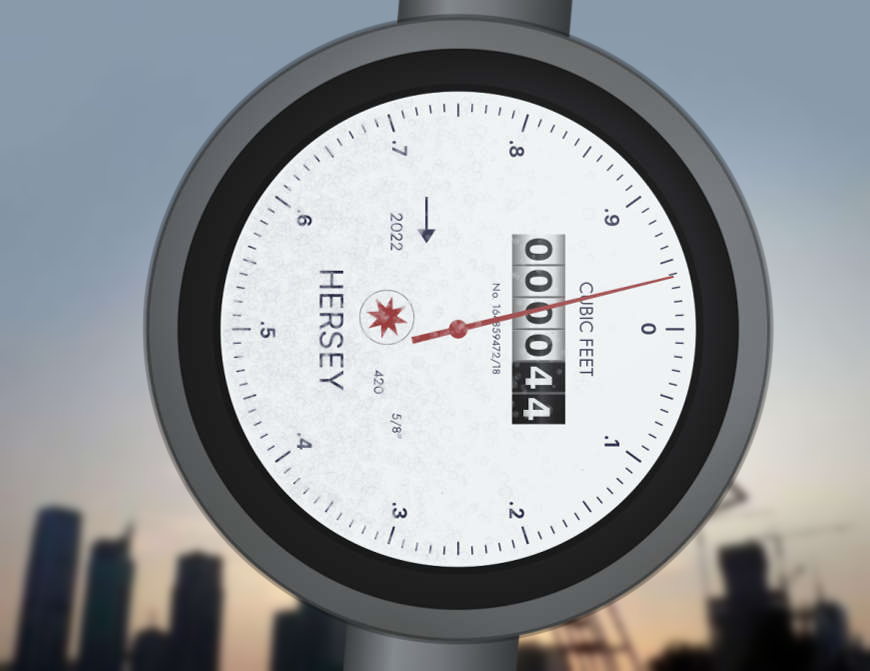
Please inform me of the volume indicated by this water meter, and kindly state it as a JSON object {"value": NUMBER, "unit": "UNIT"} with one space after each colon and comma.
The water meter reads {"value": 43.96, "unit": "ft³"}
